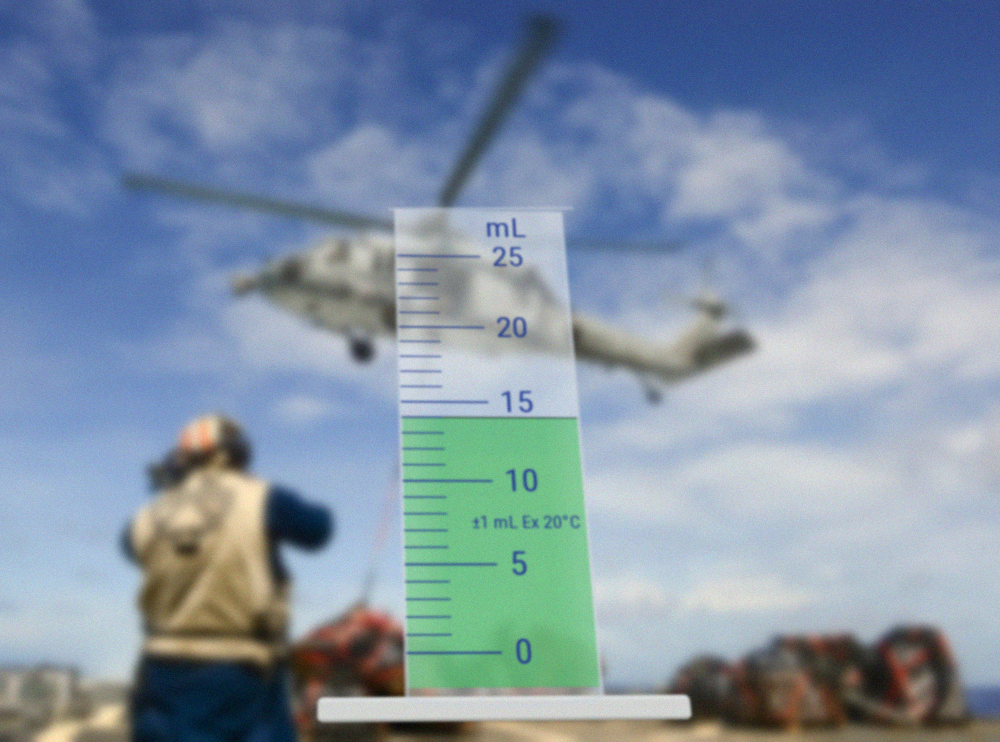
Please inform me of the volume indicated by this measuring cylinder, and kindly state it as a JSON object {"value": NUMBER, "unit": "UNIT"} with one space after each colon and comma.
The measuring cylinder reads {"value": 14, "unit": "mL"}
